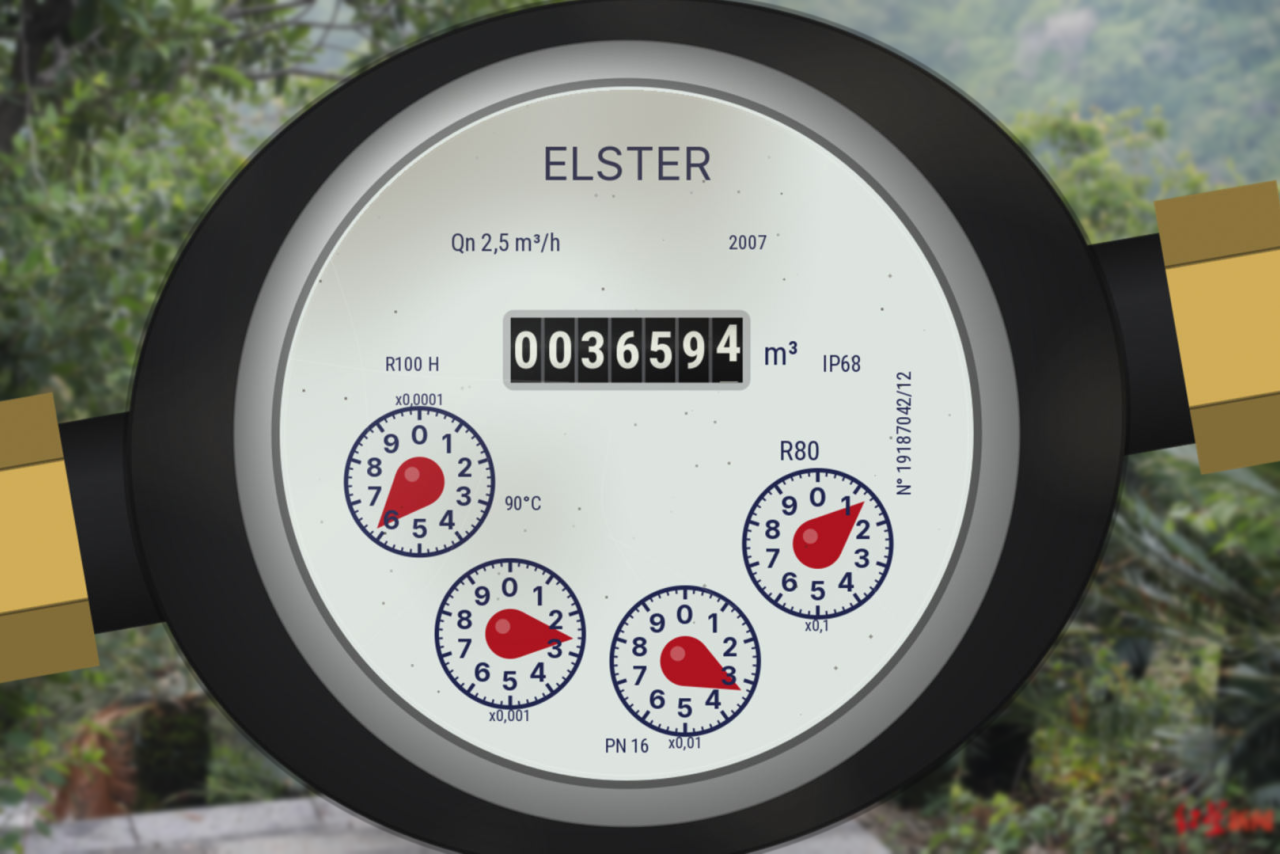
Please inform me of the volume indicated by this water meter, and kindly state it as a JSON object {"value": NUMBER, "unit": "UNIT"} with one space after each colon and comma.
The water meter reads {"value": 36594.1326, "unit": "m³"}
